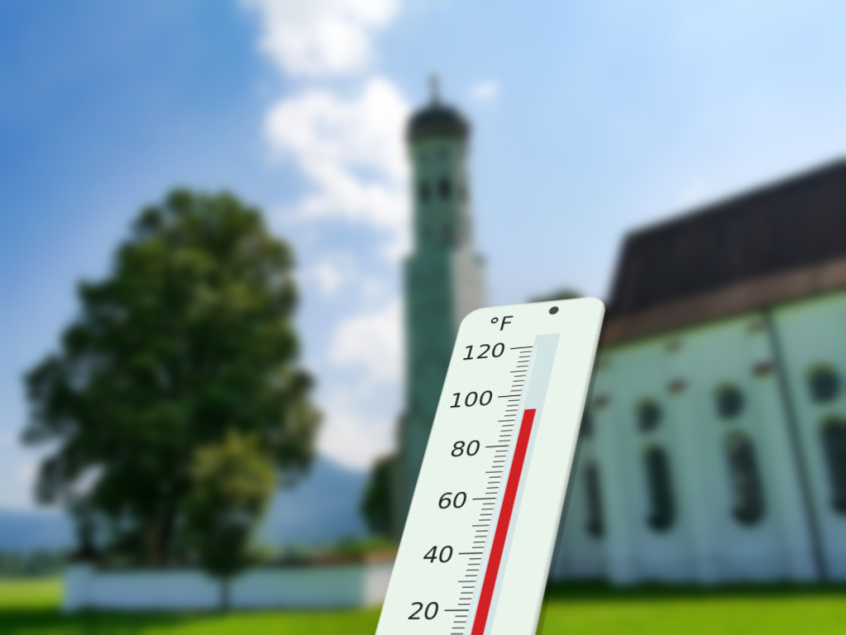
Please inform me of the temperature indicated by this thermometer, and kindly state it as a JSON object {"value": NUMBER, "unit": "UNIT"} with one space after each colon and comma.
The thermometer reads {"value": 94, "unit": "°F"}
